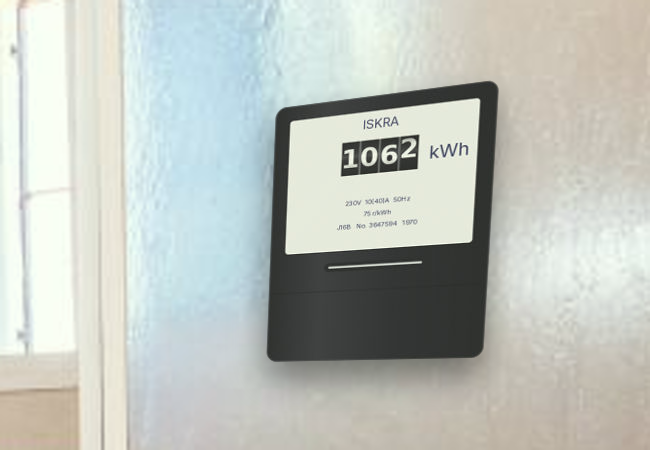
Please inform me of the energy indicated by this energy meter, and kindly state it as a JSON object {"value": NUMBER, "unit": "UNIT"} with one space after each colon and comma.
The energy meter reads {"value": 1062, "unit": "kWh"}
